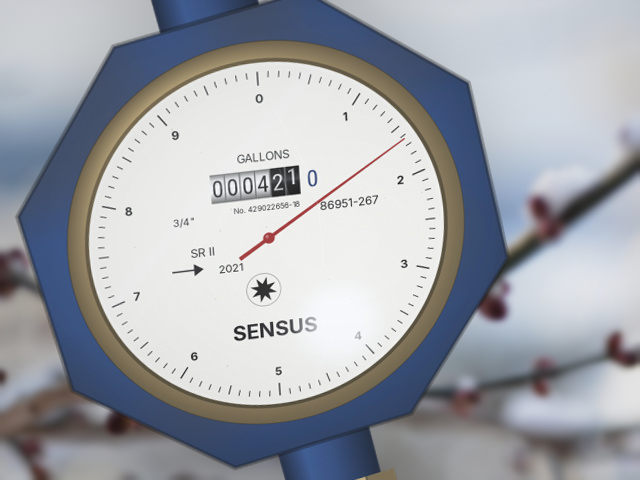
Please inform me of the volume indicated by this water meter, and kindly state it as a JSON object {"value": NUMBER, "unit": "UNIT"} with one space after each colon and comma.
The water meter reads {"value": 4211.6, "unit": "gal"}
